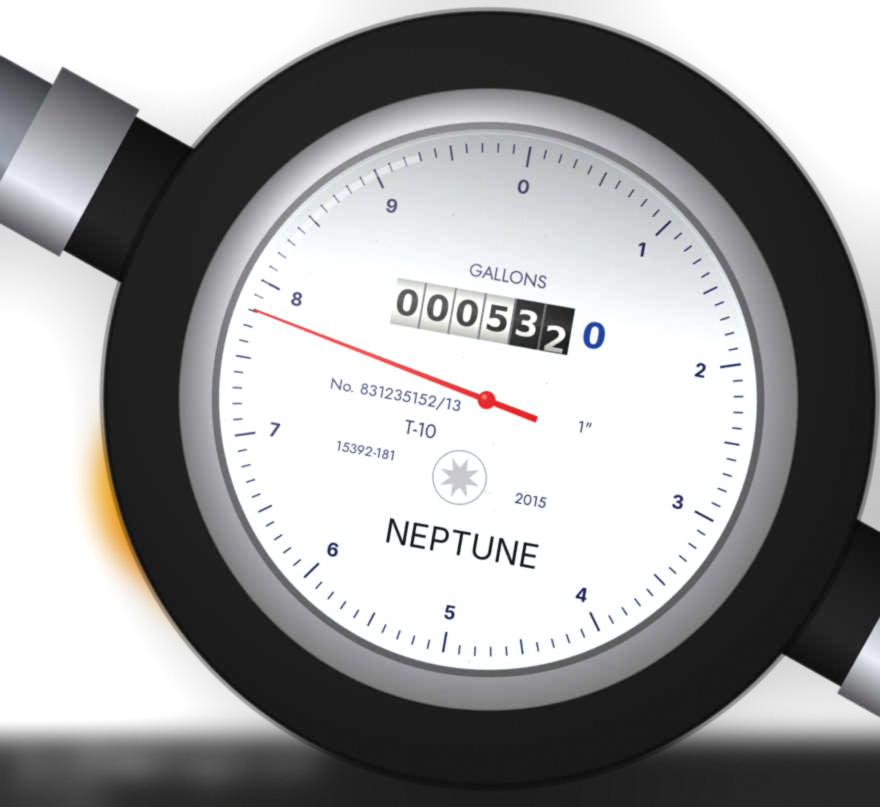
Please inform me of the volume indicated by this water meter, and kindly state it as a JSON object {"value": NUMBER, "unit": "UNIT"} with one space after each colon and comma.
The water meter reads {"value": 5317.8, "unit": "gal"}
